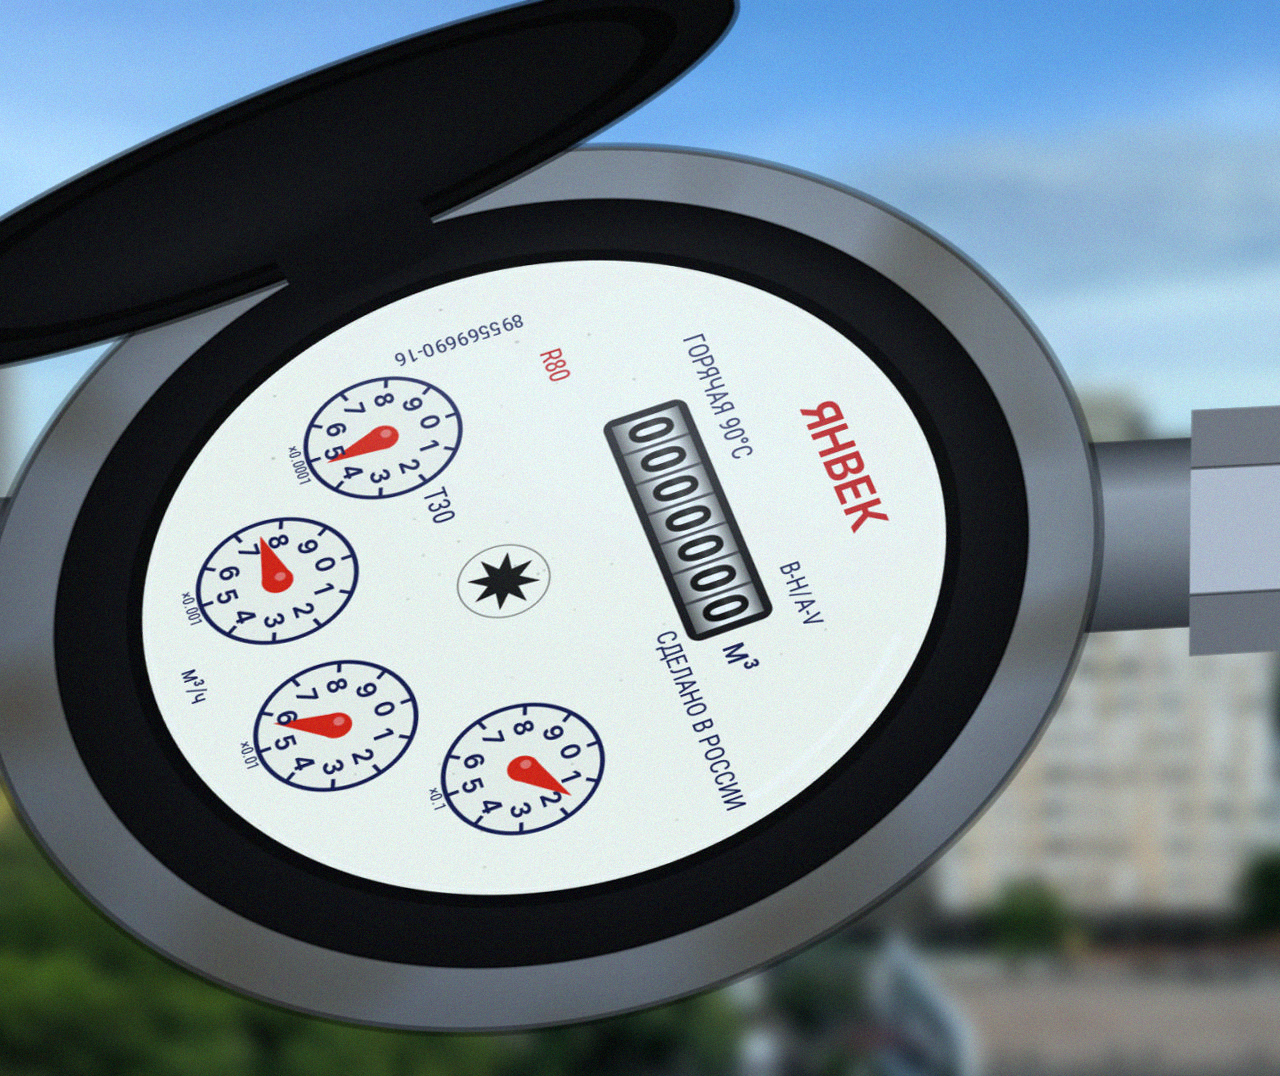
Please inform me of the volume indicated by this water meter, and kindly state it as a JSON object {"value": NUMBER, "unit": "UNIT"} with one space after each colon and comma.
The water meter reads {"value": 0.1574, "unit": "m³"}
